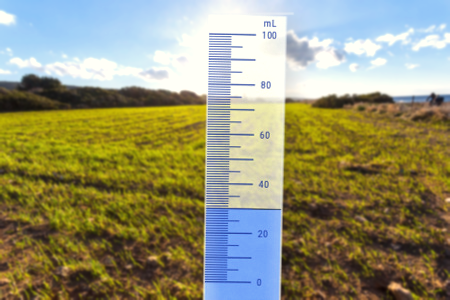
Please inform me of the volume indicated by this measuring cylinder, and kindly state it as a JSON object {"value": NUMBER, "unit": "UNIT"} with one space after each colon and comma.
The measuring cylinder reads {"value": 30, "unit": "mL"}
